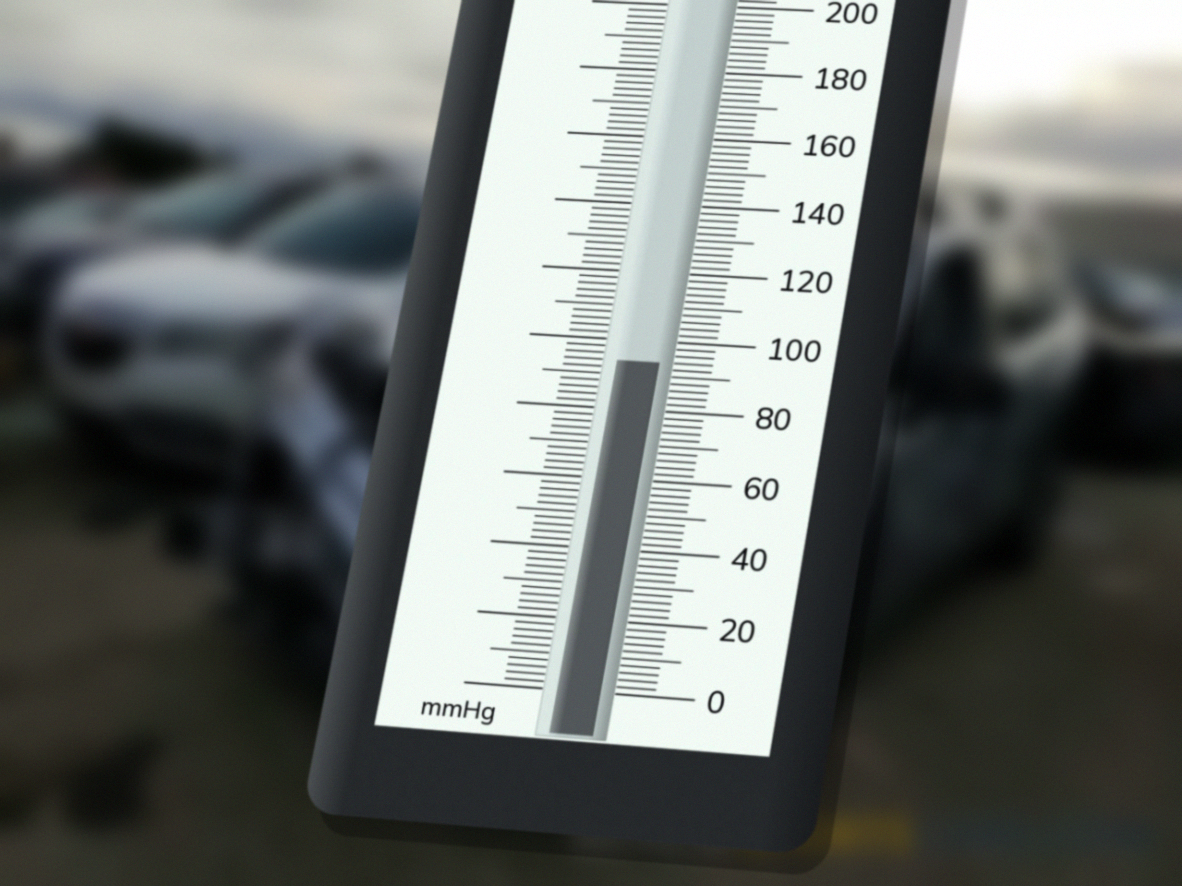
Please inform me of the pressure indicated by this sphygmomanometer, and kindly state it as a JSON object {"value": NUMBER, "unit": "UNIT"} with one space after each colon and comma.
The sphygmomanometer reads {"value": 94, "unit": "mmHg"}
